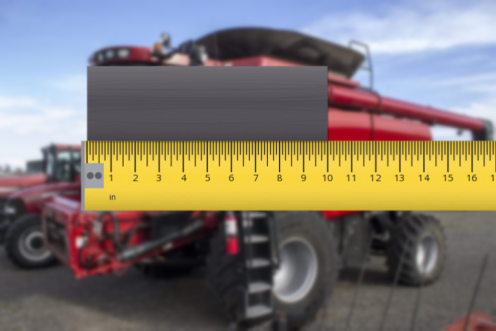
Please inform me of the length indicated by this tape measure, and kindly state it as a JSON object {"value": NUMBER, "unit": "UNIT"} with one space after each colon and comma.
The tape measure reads {"value": 10, "unit": "in"}
